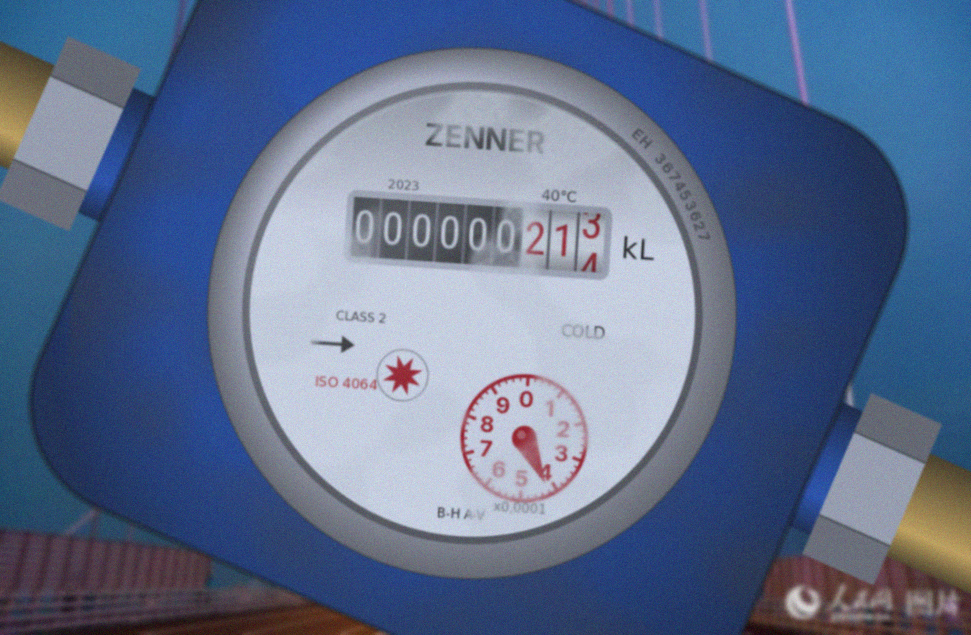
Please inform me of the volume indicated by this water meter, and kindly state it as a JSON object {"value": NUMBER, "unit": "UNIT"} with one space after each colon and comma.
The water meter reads {"value": 0.2134, "unit": "kL"}
